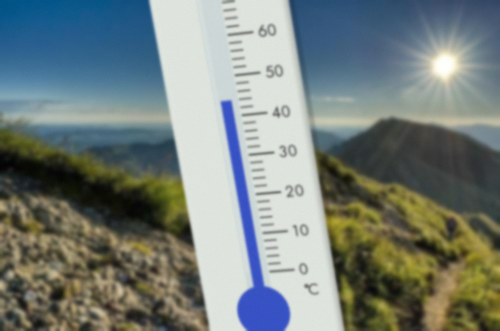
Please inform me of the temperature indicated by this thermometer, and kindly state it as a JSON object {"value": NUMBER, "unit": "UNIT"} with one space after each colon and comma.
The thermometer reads {"value": 44, "unit": "°C"}
